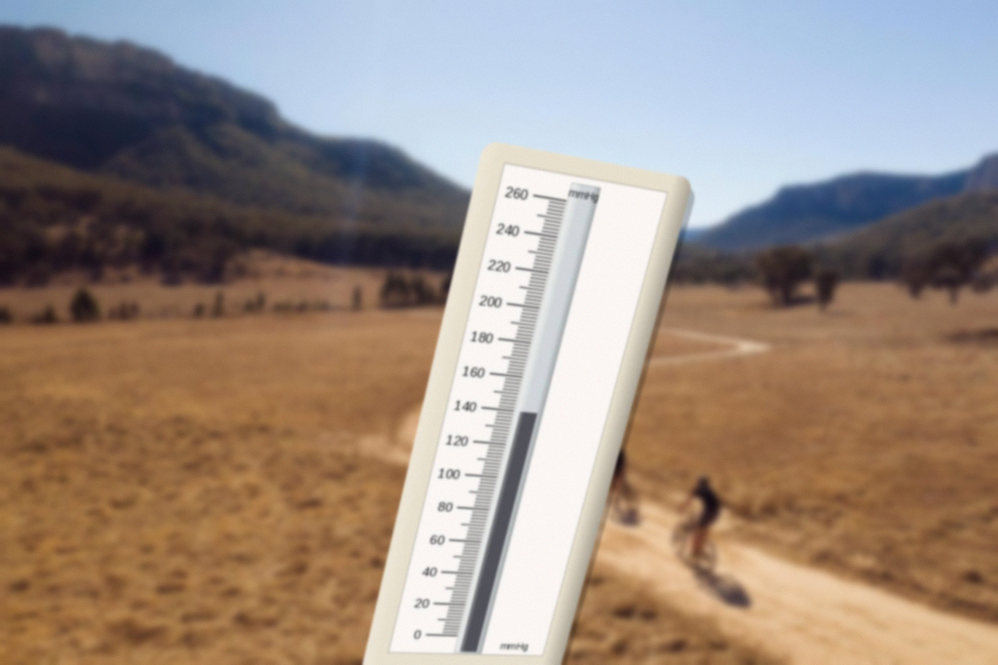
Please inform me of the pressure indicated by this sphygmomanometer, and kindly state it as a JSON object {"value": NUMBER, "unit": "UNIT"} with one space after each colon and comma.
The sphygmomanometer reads {"value": 140, "unit": "mmHg"}
